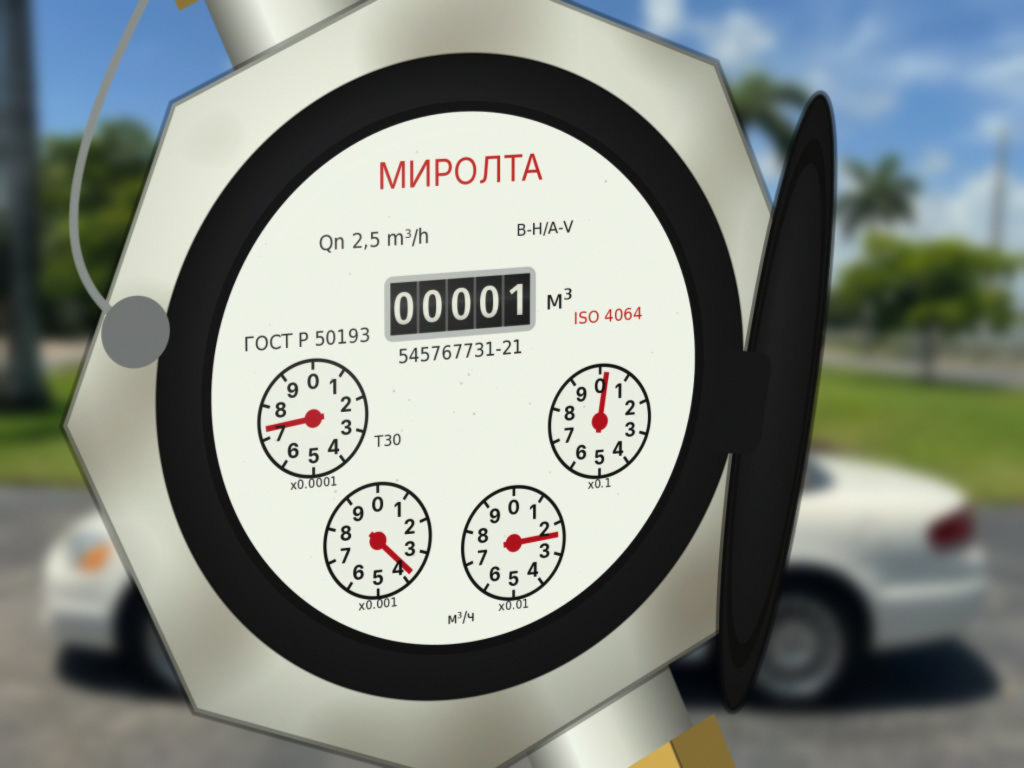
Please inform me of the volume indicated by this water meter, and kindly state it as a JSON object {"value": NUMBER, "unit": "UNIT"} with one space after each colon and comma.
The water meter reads {"value": 1.0237, "unit": "m³"}
